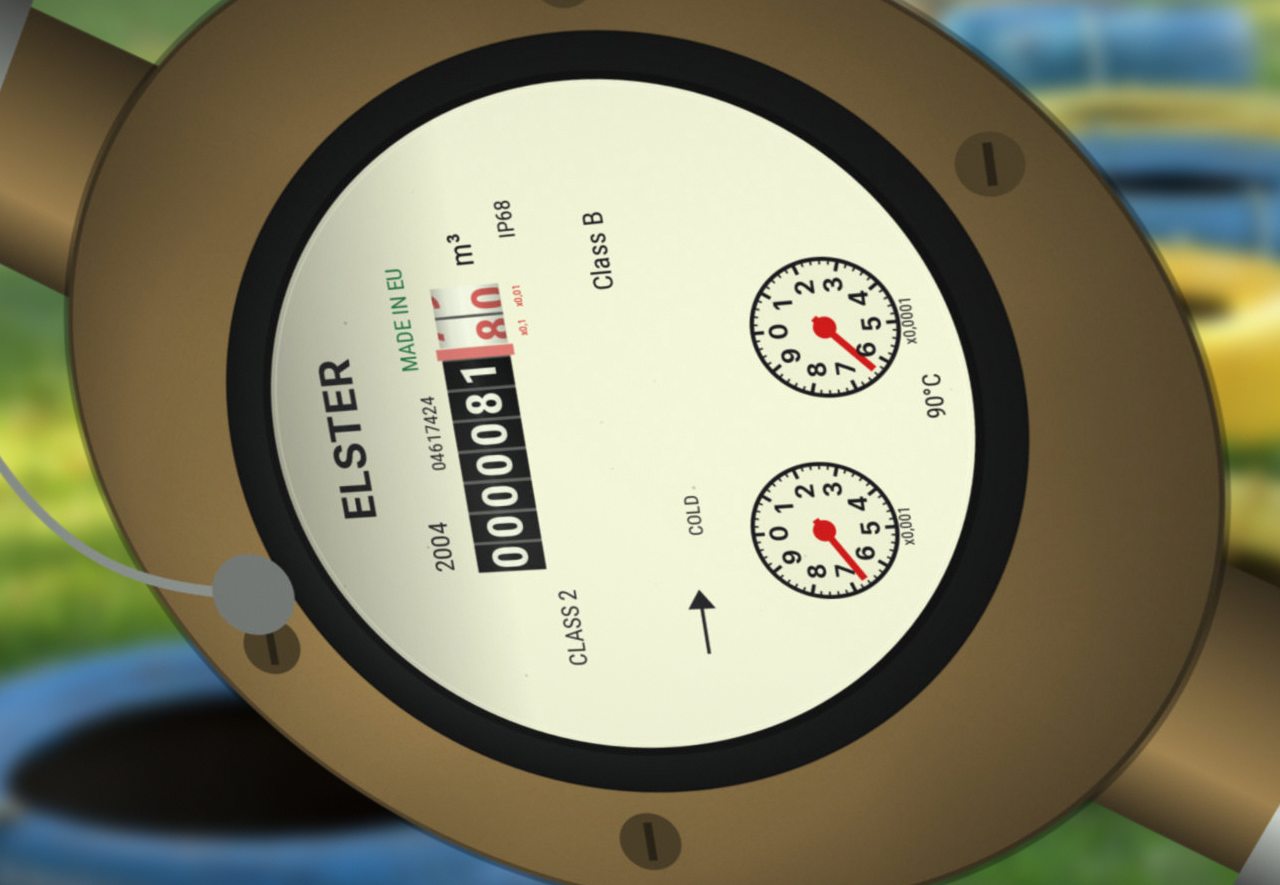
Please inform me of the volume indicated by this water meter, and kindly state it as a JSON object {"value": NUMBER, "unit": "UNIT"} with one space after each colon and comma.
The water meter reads {"value": 81.7966, "unit": "m³"}
